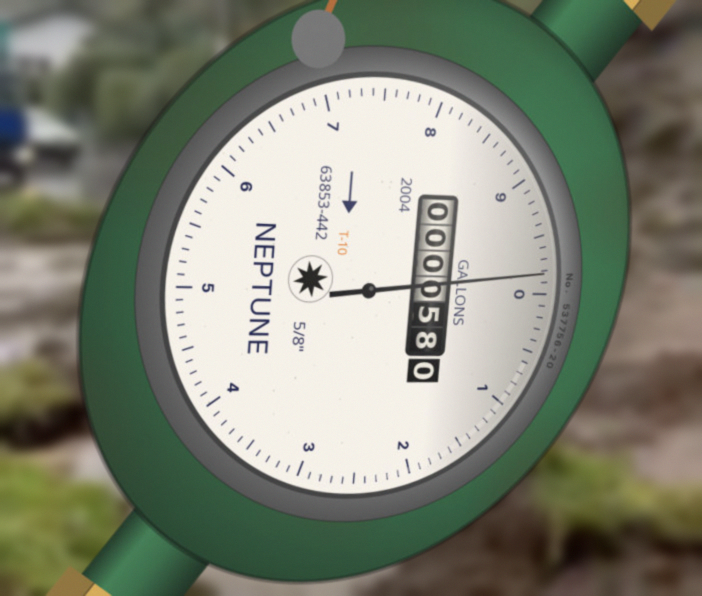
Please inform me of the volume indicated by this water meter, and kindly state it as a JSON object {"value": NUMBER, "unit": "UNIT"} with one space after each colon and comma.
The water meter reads {"value": 579.8, "unit": "gal"}
